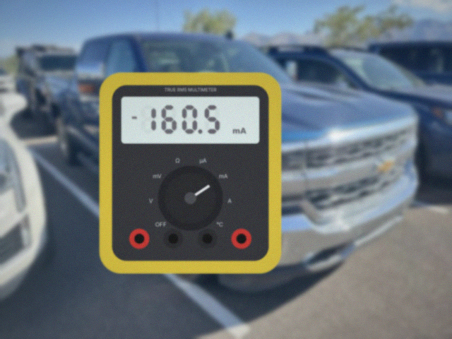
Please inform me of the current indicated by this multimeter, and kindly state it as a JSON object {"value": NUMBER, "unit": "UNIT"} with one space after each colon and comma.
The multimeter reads {"value": -160.5, "unit": "mA"}
